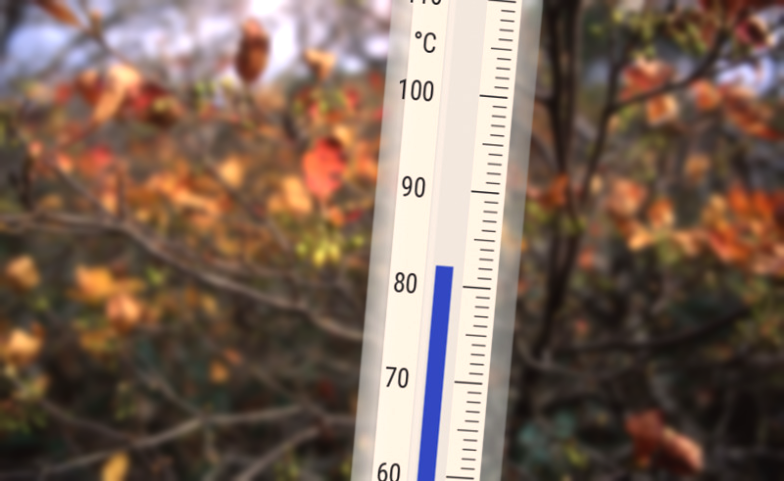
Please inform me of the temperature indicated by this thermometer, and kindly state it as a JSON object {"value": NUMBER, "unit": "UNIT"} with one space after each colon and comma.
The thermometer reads {"value": 82, "unit": "°C"}
